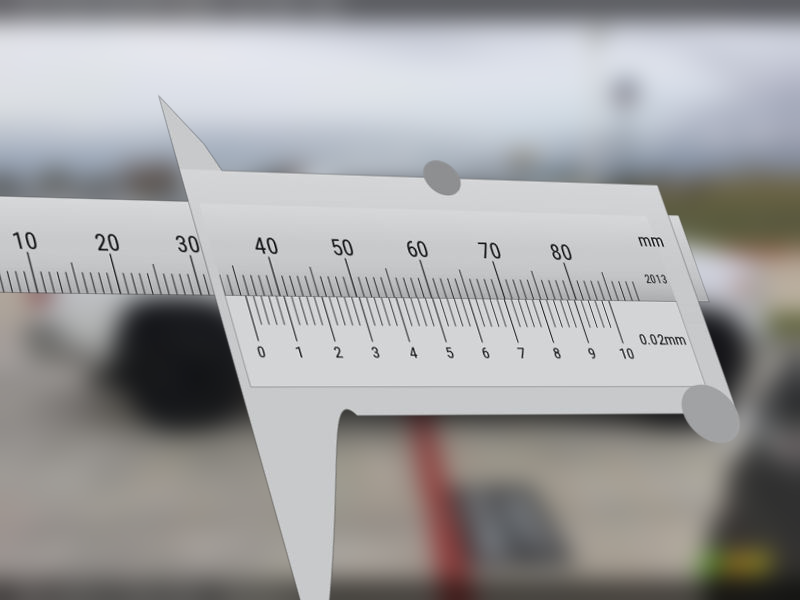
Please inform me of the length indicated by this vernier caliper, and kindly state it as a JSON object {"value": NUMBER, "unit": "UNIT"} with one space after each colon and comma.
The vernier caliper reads {"value": 35.6, "unit": "mm"}
